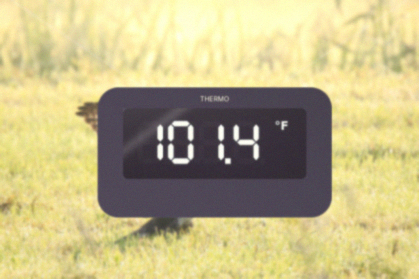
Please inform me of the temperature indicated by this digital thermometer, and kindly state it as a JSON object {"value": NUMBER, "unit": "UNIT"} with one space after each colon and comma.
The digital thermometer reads {"value": 101.4, "unit": "°F"}
